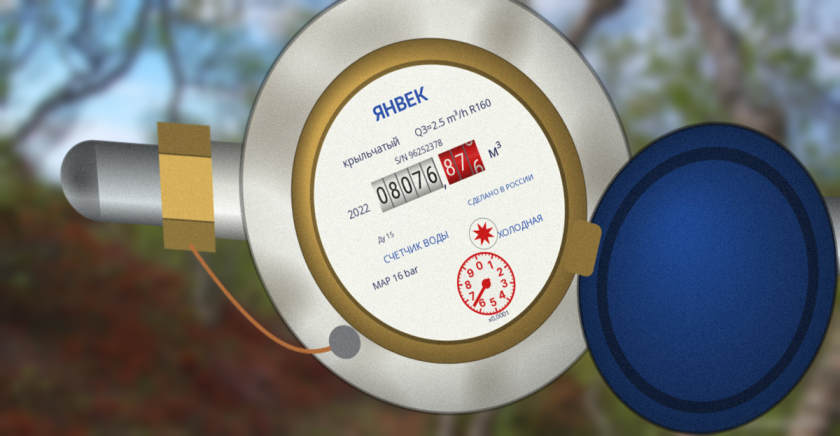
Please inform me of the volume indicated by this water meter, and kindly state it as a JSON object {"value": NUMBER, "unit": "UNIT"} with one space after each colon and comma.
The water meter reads {"value": 8076.8756, "unit": "m³"}
